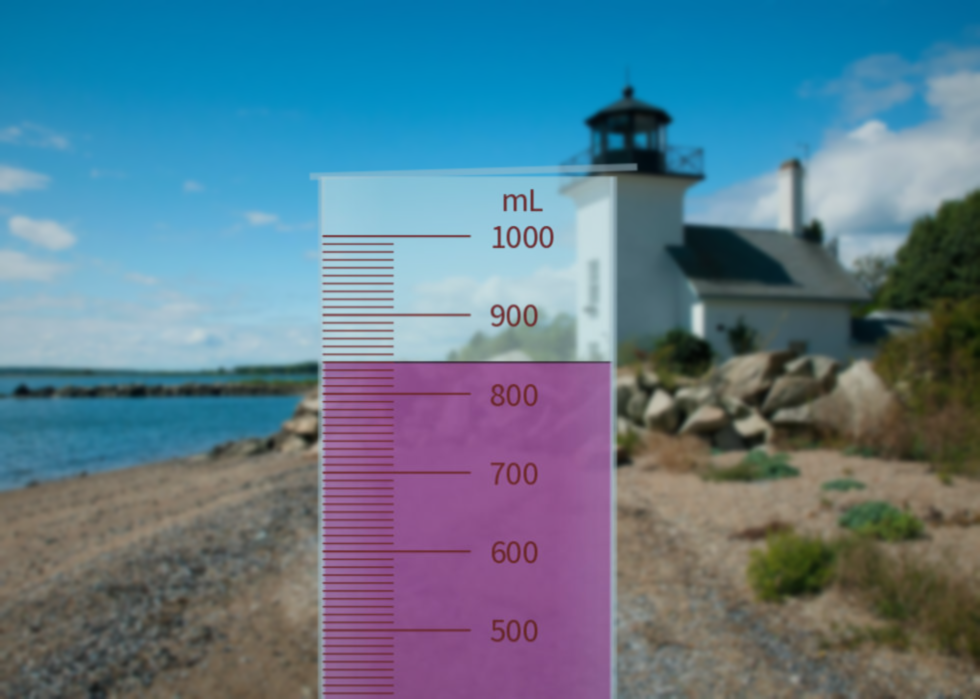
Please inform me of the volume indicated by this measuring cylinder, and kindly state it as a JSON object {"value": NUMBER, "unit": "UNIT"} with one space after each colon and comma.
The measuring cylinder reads {"value": 840, "unit": "mL"}
